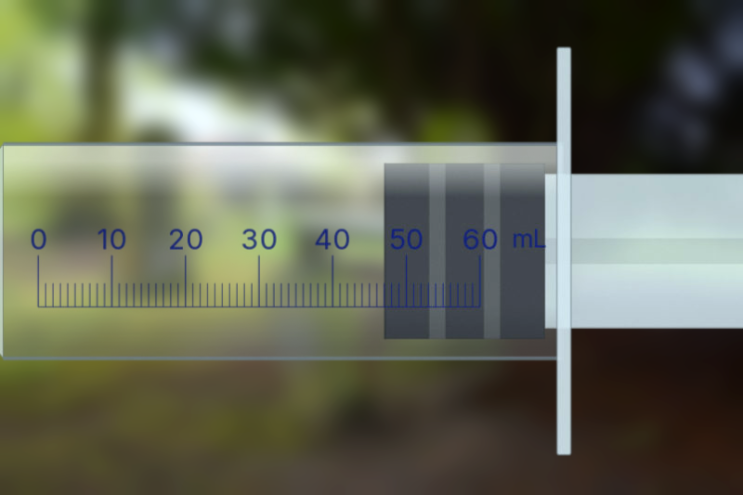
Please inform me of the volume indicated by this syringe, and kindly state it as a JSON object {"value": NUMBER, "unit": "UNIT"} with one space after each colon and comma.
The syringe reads {"value": 47, "unit": "mL"}
